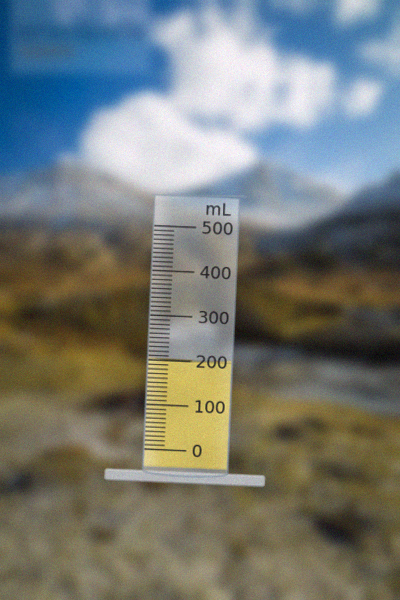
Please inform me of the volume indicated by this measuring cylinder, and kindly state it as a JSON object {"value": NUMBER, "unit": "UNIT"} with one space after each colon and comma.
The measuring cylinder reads {"value": 200, "unit": "mL"}
